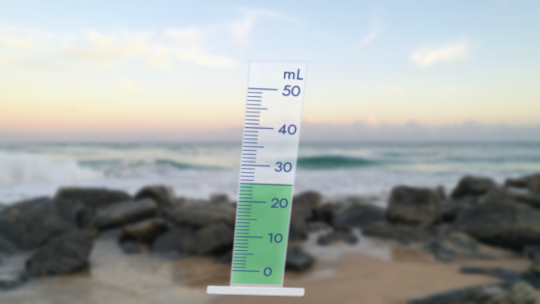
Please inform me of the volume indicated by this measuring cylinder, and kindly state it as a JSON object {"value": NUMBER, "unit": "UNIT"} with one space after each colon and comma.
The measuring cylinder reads {"value": 25, "unit": "mL"}
